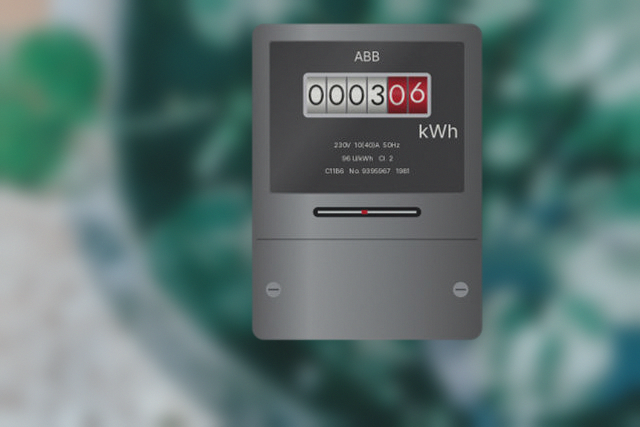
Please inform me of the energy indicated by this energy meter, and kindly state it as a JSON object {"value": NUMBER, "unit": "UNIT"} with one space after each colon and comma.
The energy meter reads {"value": 3.06, "unit": "kWh"}
